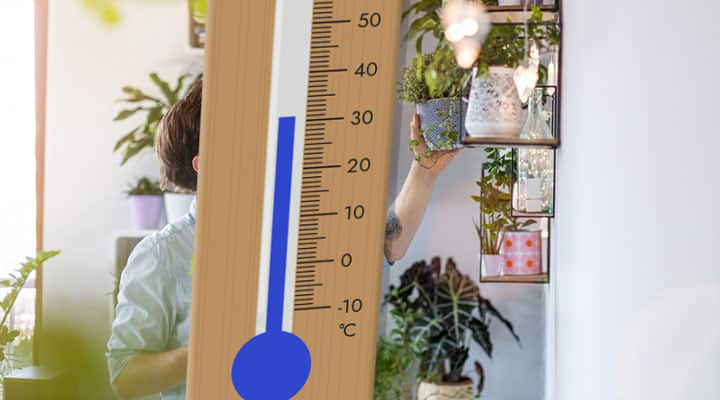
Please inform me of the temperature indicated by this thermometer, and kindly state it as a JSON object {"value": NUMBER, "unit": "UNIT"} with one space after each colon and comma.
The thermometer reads {"value": 31, "unit": "°C"}
